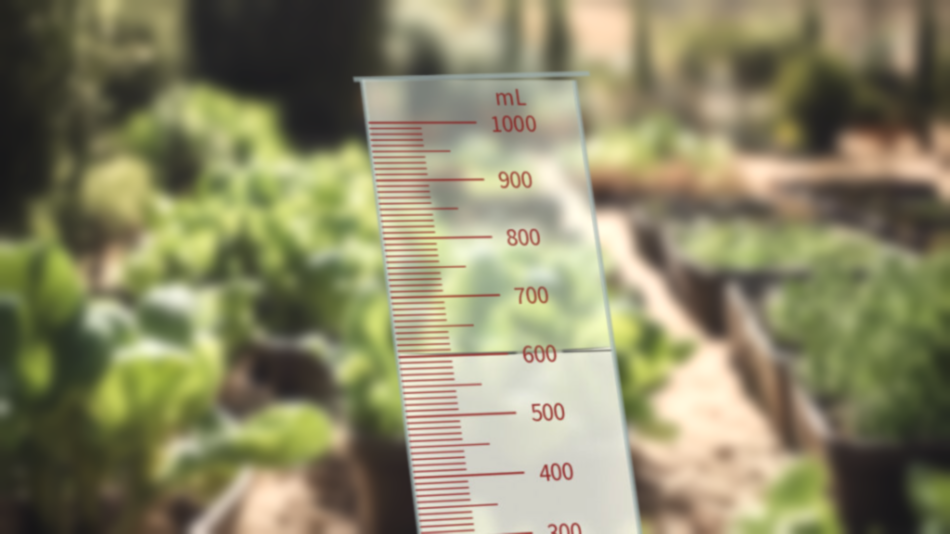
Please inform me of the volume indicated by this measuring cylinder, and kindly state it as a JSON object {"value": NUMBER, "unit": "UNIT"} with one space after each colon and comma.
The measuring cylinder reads {"value": 600, "unit": "mL"}
